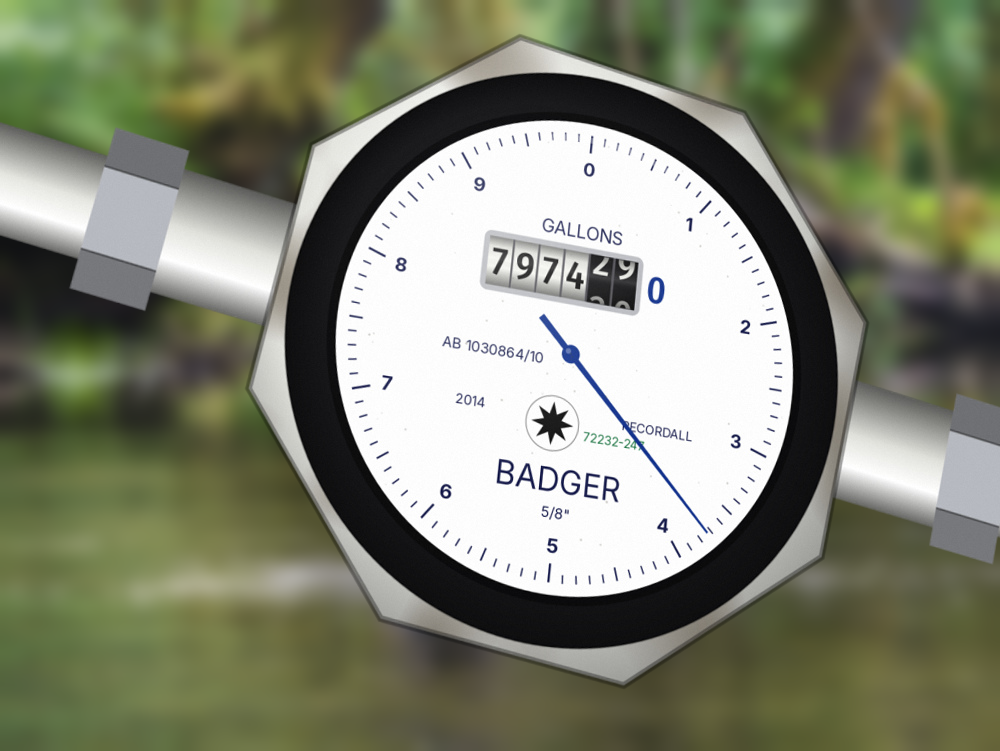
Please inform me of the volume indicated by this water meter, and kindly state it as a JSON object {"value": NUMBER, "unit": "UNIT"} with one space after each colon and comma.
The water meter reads {"value": 7974293.7, "unit": "gal"}
